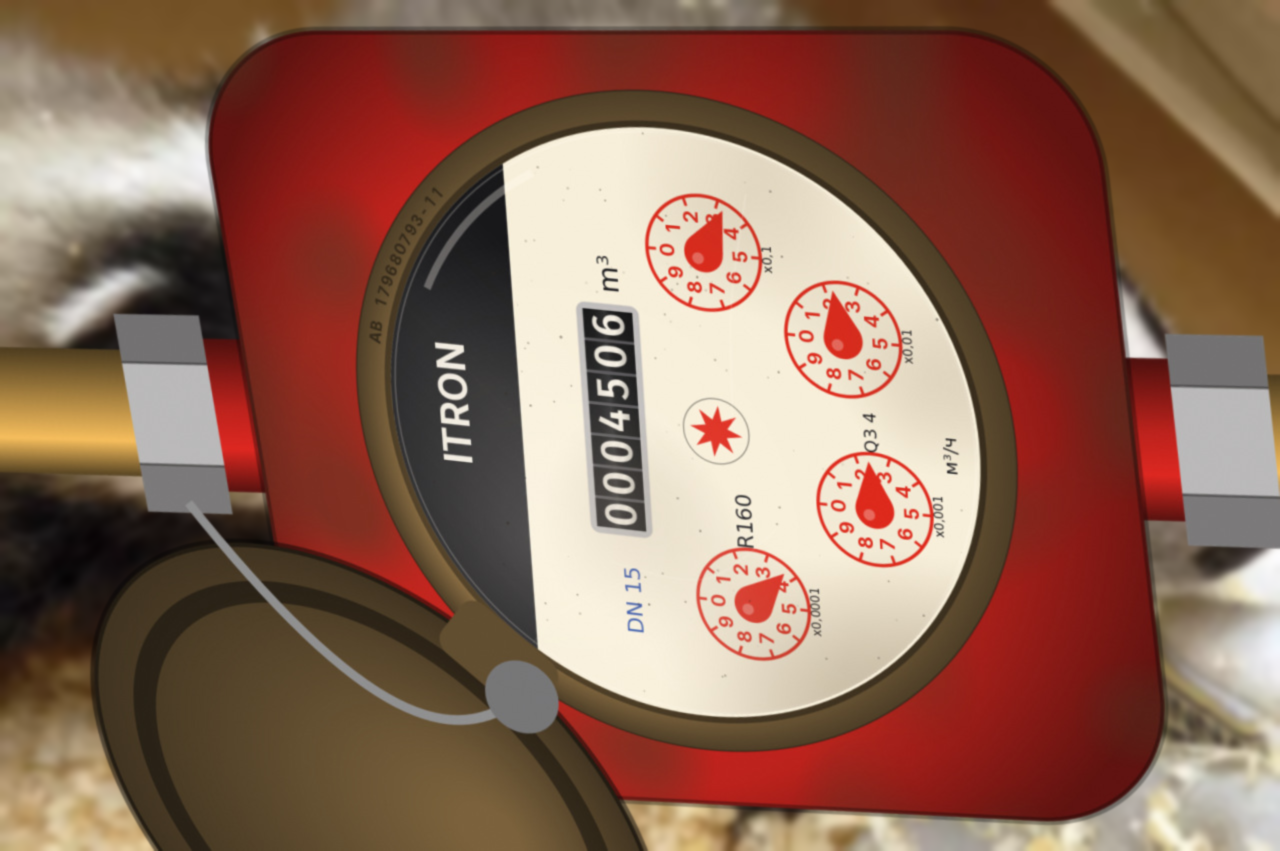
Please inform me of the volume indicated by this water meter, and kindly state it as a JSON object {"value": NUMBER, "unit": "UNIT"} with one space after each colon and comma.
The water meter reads {"value": 4506.3223, "unit": "m³"}
